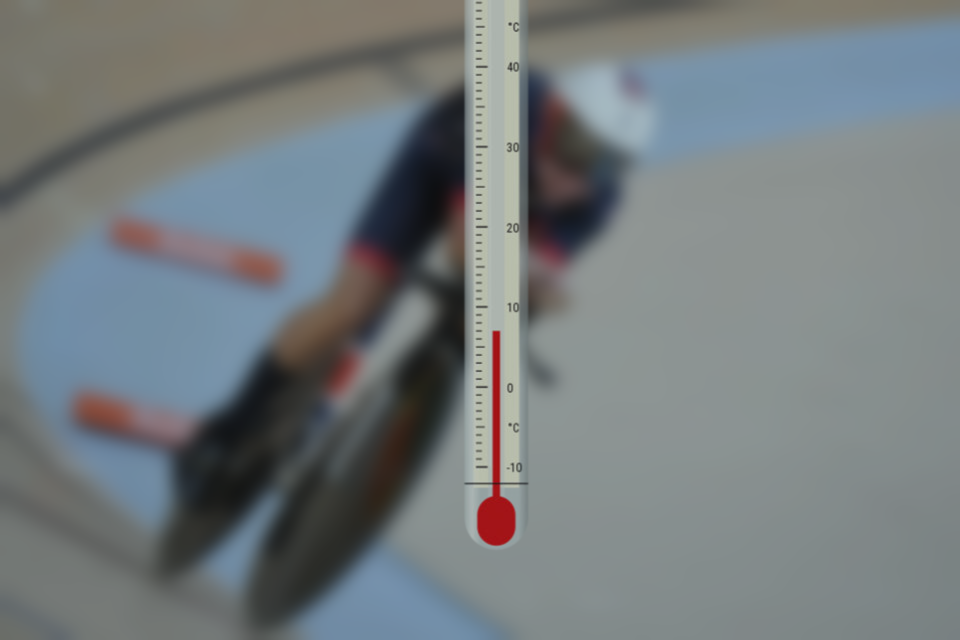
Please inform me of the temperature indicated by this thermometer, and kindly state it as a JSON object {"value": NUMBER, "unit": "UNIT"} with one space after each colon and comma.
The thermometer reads {"value": 7, "unit": "°C"}
